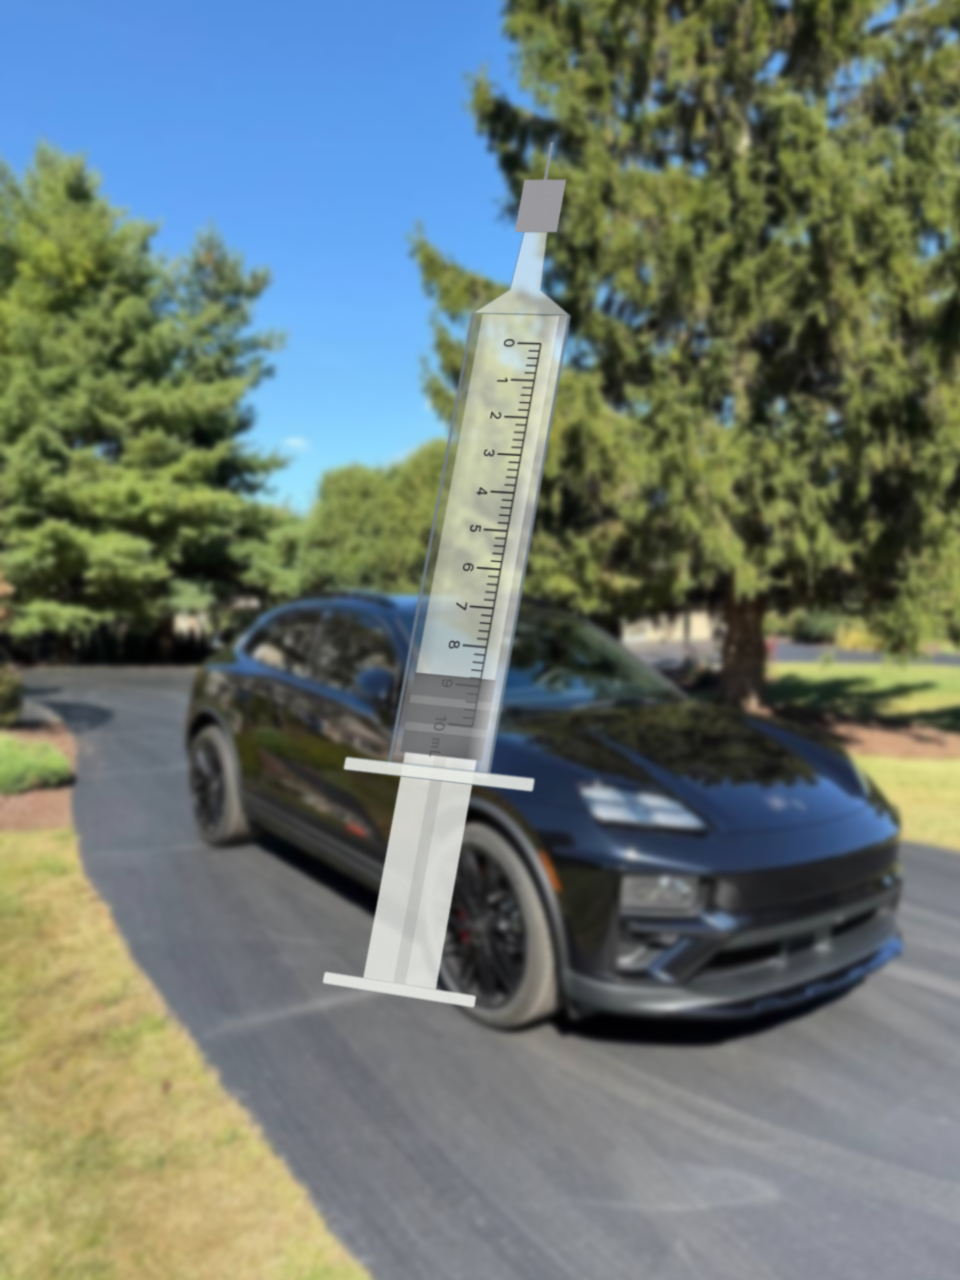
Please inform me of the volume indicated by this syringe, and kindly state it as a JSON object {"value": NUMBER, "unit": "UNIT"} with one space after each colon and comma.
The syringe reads {"value": 8.8, "unit": "mL"}
